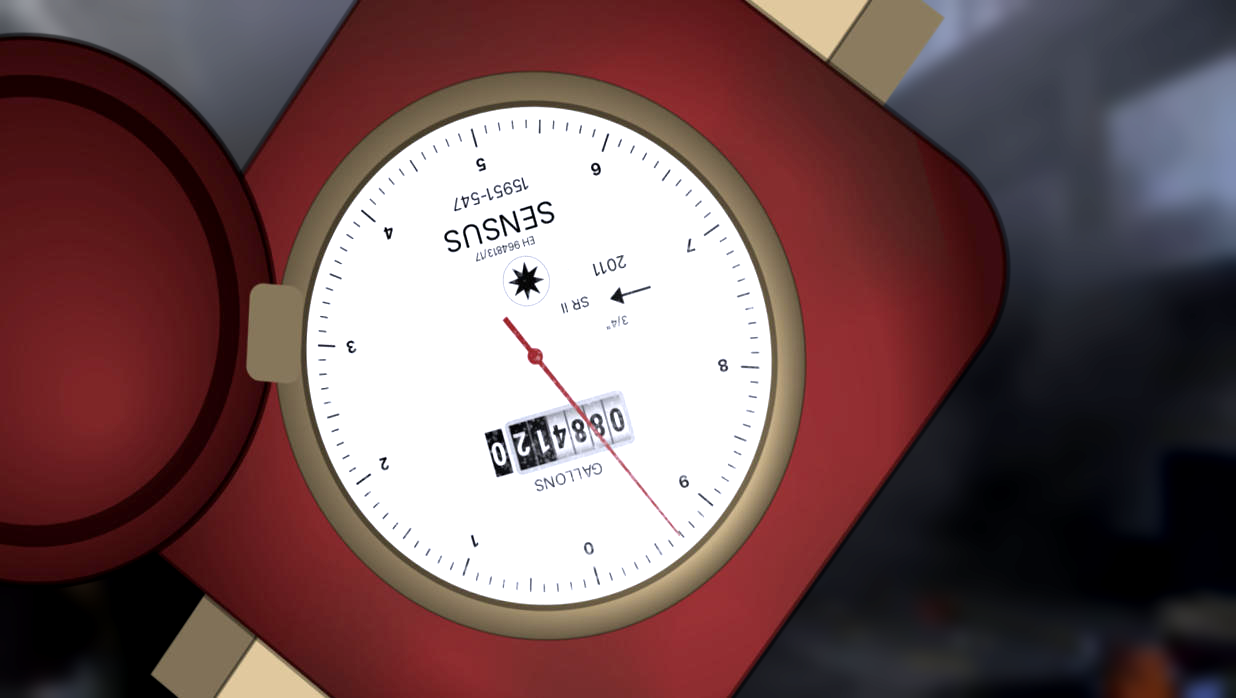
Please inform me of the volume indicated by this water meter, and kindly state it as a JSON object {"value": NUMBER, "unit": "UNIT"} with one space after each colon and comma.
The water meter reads {"value": 884119.3, "unit": "gal"}
